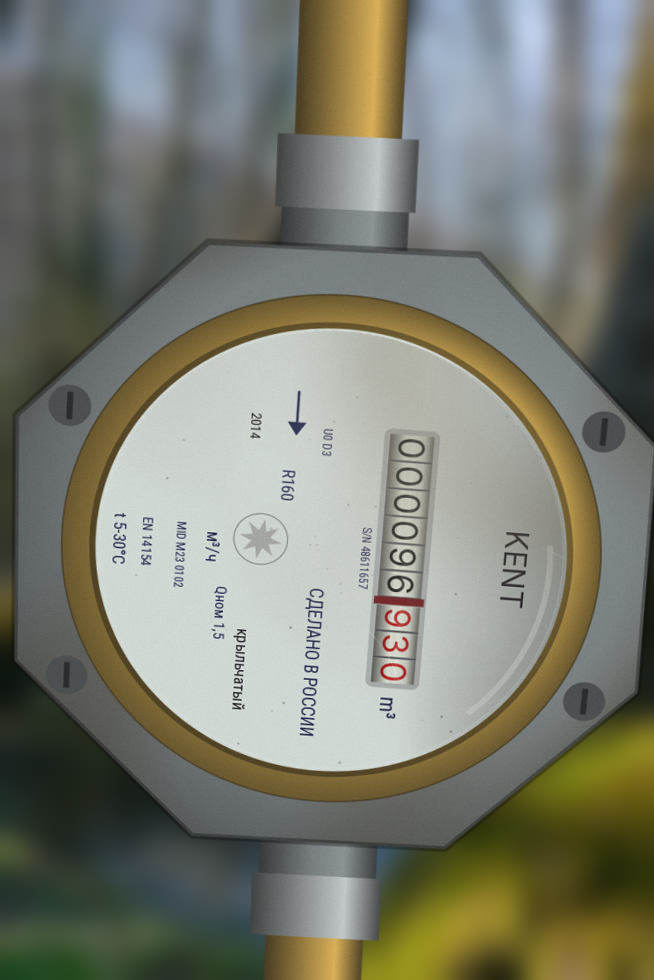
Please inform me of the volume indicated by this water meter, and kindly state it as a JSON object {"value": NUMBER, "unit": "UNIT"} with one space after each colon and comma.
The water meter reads {"value": 96.930, "unit": "m³"}
